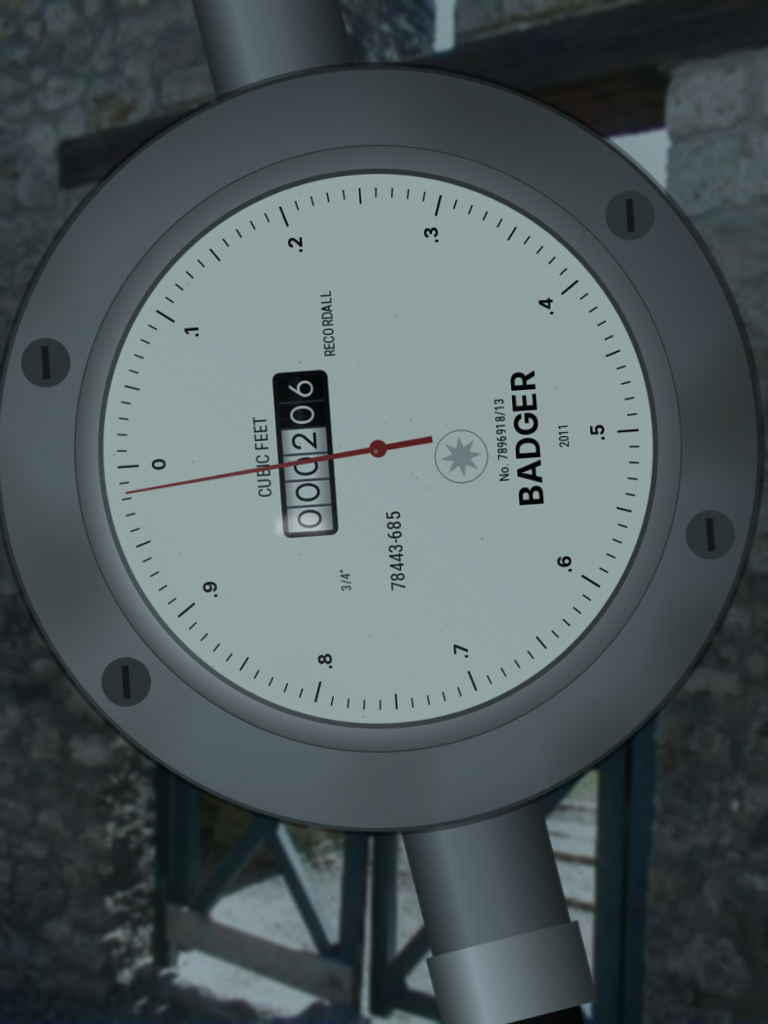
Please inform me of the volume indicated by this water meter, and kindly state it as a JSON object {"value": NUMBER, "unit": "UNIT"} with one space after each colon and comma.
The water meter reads {"value": 205.98, "unit": "ft³"}
